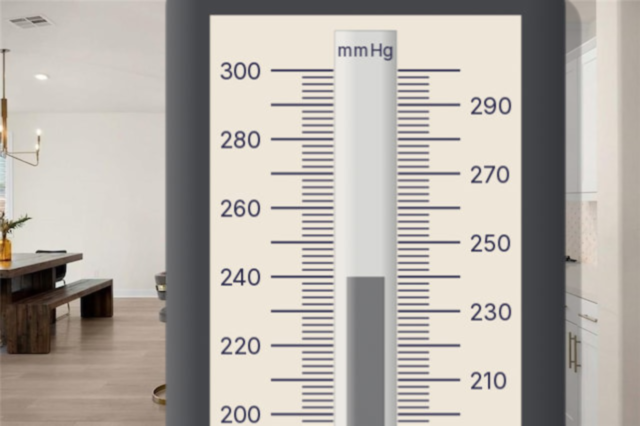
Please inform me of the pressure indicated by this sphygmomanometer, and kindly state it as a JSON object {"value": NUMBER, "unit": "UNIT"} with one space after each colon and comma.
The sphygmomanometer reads {"value": 240, "unit": "mmHg"}
